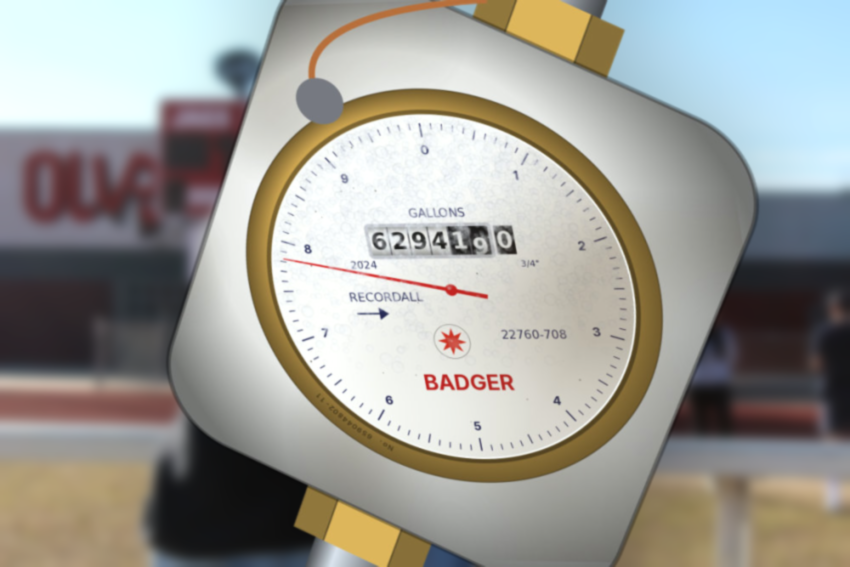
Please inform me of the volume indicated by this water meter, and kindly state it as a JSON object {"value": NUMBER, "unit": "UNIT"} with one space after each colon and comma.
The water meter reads {"value": 6294187.8, "unit": "gal"}
